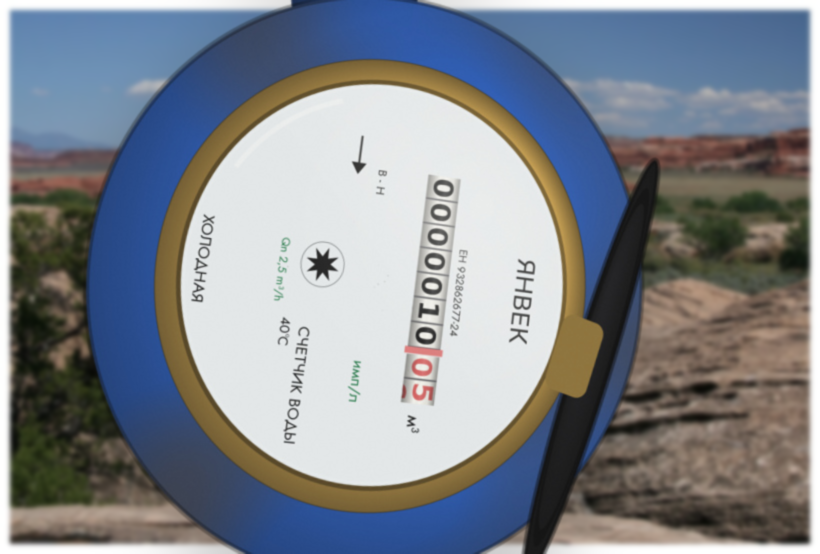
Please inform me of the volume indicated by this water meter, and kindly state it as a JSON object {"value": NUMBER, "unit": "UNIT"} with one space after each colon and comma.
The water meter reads {"value": 10.05, "unit": "m³"}
